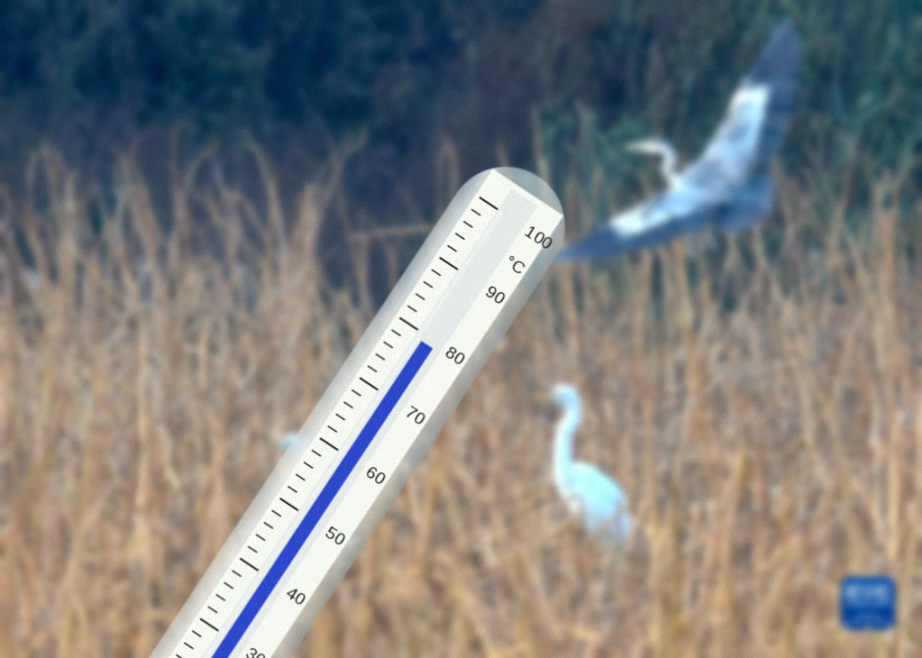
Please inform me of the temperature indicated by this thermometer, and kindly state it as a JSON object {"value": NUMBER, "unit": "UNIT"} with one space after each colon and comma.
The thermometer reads {"value": 79, "unit": "°C"}
